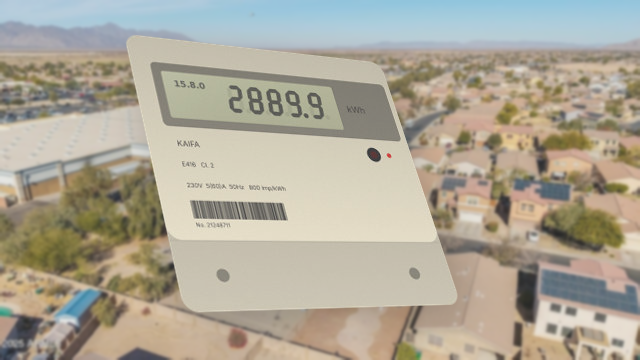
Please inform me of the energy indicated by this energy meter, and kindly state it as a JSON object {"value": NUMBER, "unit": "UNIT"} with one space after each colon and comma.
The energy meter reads {"value": 2889.9, "unit": "kWh"}
